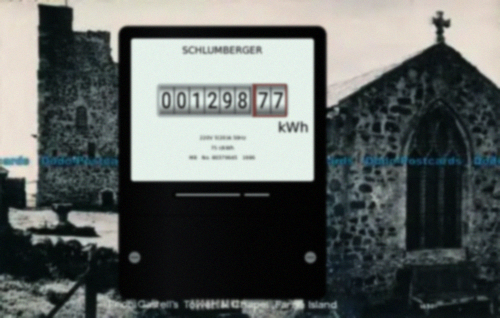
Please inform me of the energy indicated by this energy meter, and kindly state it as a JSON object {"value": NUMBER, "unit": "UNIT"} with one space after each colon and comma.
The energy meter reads {"value": 1298.77, "unit": "kWh"}
